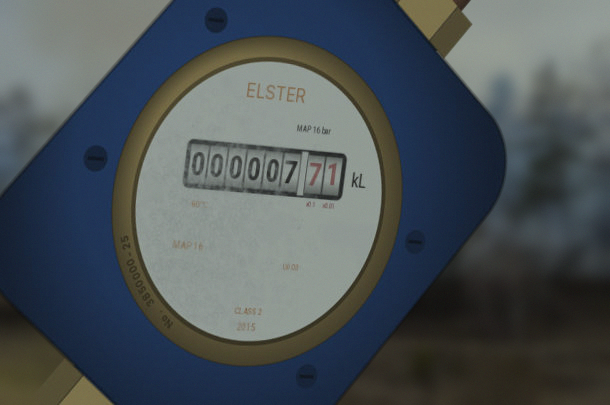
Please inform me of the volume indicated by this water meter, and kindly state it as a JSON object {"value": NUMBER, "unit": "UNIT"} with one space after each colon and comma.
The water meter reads {"value": 7.71, "unit": "kL"}
